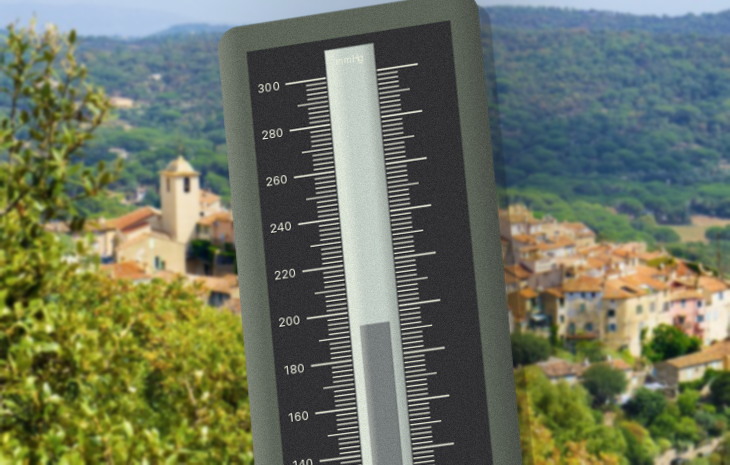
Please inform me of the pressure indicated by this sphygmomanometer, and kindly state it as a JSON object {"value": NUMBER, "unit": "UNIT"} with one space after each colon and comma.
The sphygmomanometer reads {"value": 194, "unit": "mmHg"}
